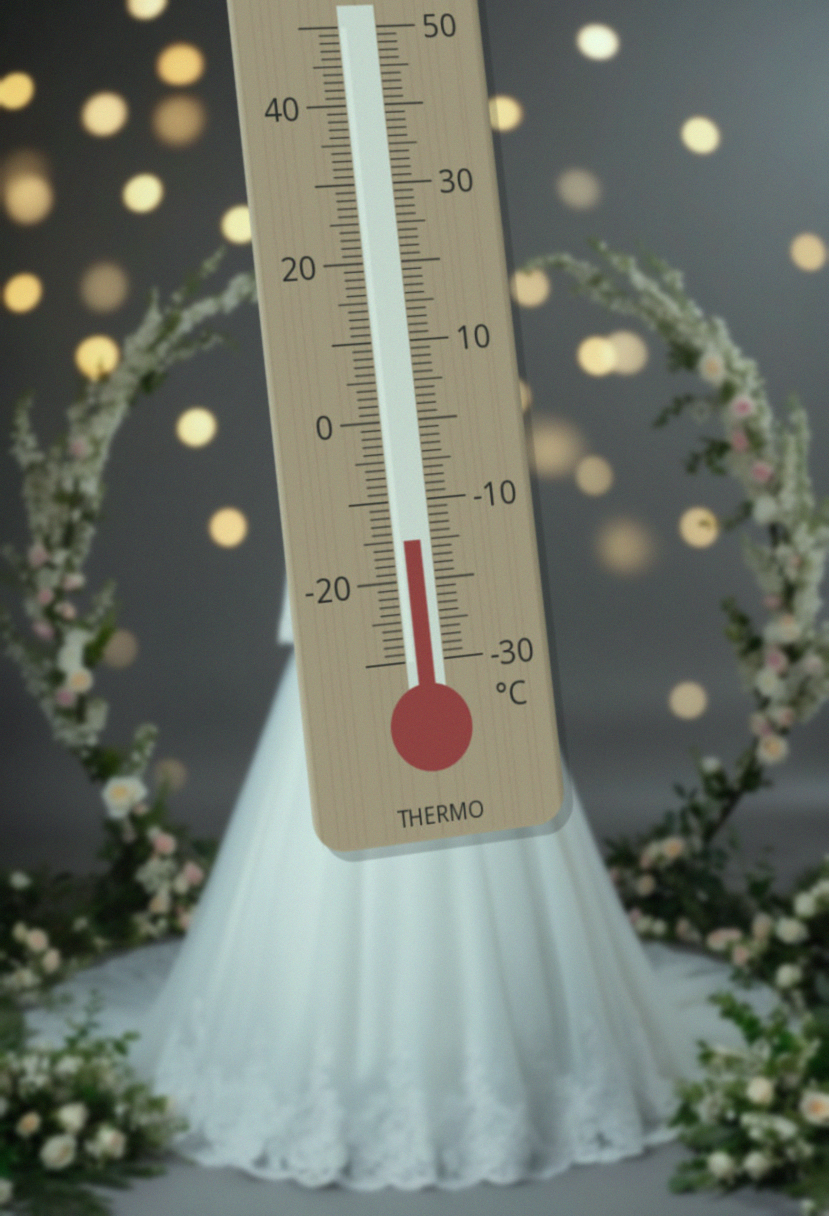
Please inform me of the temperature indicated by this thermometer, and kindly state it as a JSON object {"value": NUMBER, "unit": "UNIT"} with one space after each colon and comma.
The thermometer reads {"value": -15, "unit": "°C"}
